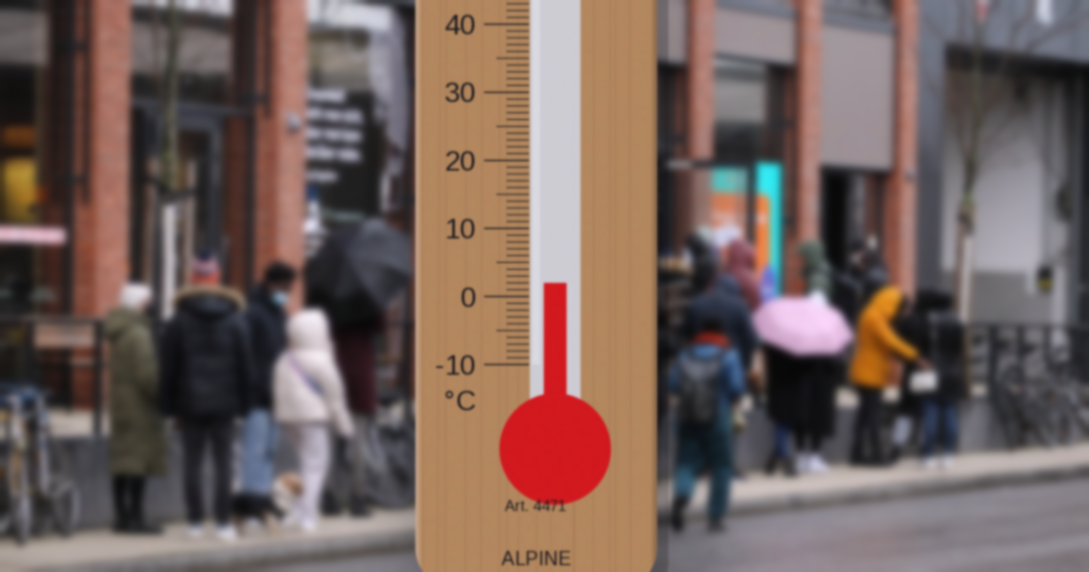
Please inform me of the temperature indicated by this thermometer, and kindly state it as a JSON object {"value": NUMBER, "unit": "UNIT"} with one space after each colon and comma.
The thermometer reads {"value": 2, "unit": "°C"}
